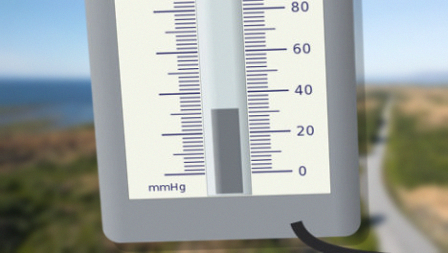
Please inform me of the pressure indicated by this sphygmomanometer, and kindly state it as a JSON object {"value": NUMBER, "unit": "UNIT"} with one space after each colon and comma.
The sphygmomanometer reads {"value": 32, "unit": "mmHg"}
